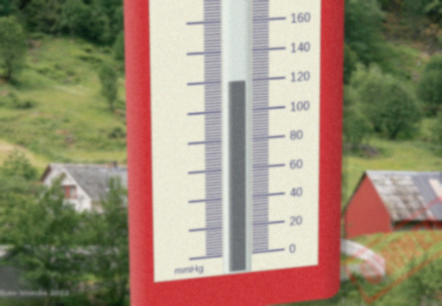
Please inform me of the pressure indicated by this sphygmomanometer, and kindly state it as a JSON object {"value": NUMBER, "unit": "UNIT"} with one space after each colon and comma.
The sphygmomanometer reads {"value": 120, "unit": "mmHg"}
